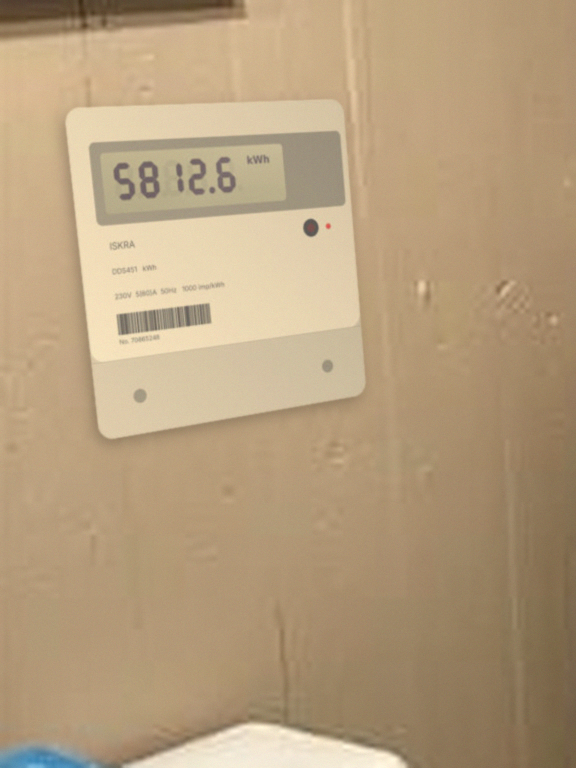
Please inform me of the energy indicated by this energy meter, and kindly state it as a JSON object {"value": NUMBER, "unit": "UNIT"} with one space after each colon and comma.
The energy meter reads {"value": 5812.6, "unit": "kWh"}
